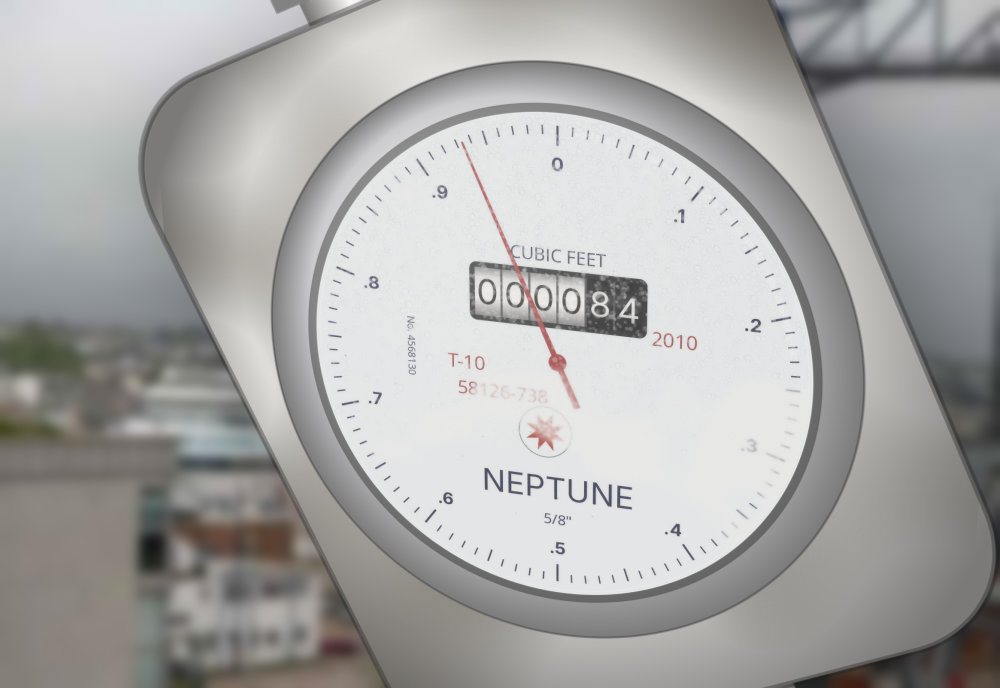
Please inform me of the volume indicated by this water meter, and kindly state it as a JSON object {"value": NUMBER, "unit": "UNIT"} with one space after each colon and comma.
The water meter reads {"value": 83.93, "unit": "ft³"}
